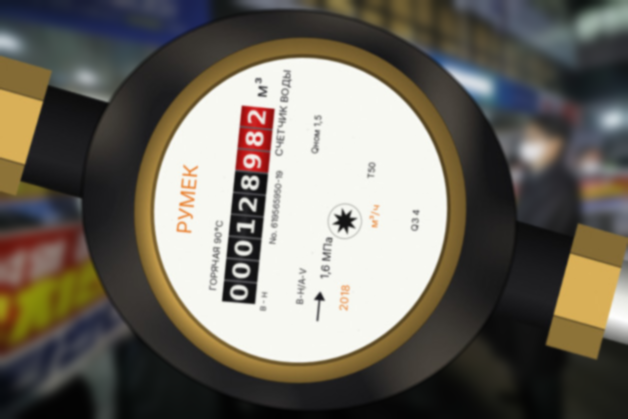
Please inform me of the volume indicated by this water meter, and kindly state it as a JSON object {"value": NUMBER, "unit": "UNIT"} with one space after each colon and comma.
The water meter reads {"value": 128.982, "unit": "m³"}
